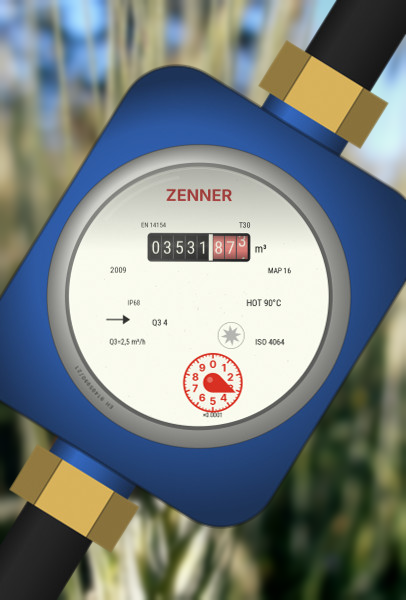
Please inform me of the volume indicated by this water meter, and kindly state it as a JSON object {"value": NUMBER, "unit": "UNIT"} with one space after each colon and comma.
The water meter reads {"value": 3531.8733, "unit": "m³"}
